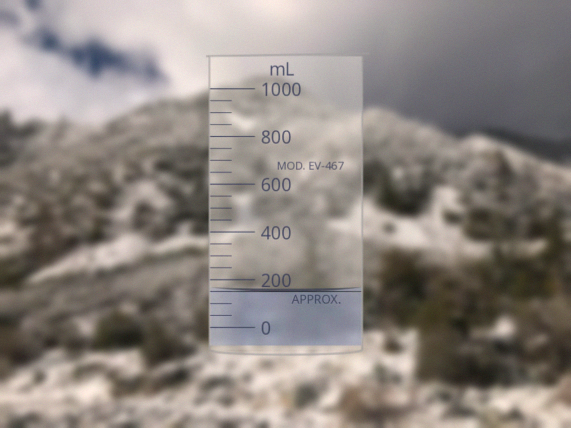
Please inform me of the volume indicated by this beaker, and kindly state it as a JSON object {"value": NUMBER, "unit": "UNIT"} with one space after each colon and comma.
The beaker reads {"value": 150, "unit": "mL"}
